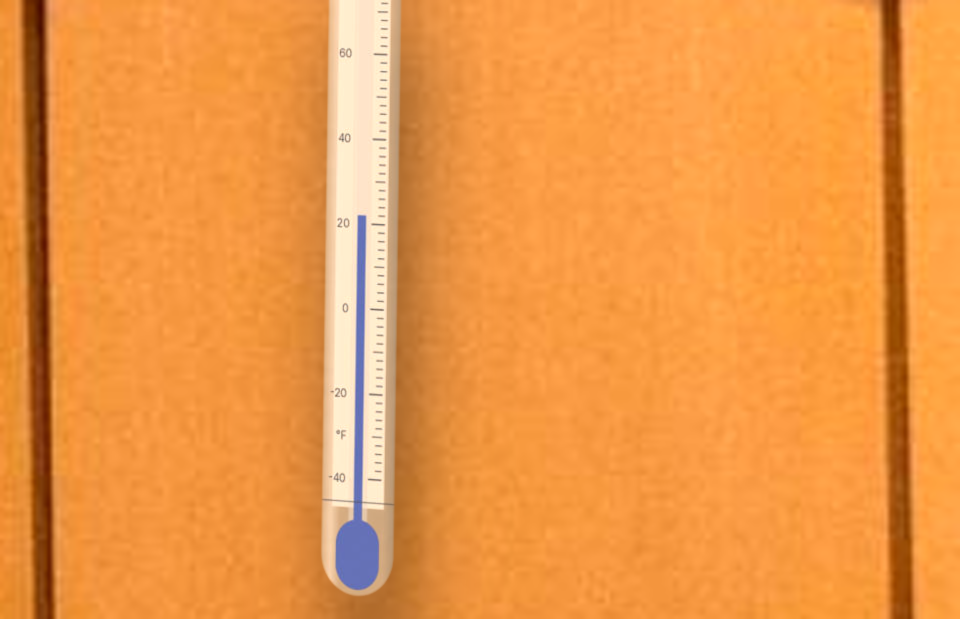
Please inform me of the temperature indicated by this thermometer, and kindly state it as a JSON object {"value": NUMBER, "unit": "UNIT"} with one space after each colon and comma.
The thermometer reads {"value": 22, "unit": "°F"}
